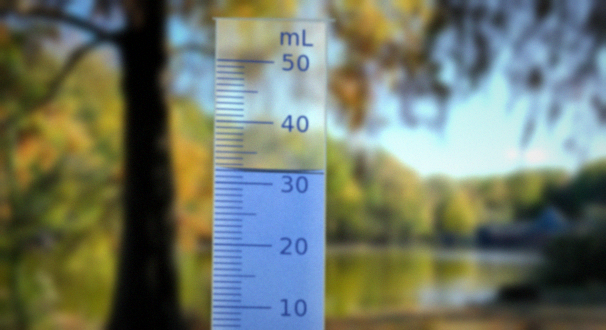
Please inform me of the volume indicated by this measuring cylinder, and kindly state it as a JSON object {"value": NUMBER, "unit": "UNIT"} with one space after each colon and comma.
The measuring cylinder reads {"value": 32, "unit": "mL"}
